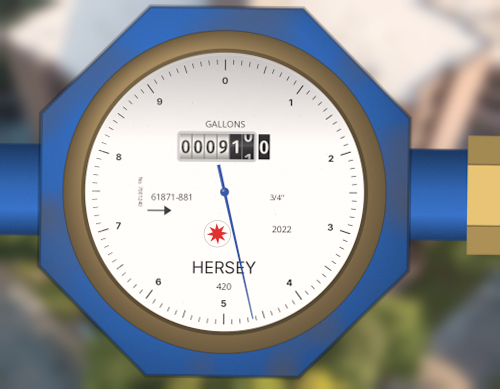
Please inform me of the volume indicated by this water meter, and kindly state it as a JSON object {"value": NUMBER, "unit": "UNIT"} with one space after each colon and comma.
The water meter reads {"value": 9104.6, "unit": "gal"}
